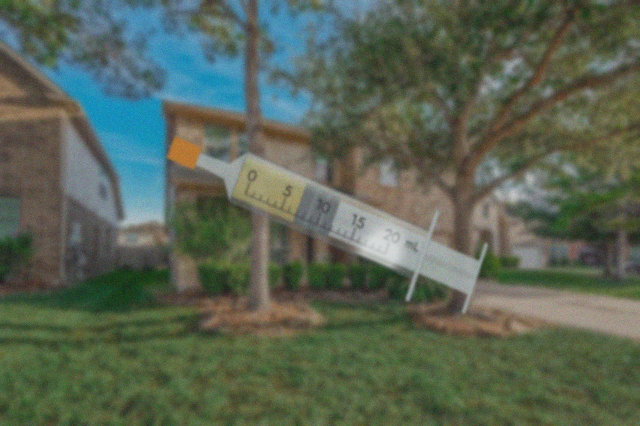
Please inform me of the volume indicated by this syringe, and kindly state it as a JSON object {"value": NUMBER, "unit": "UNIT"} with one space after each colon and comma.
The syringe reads {"value": 7, "unit": "mL"}
